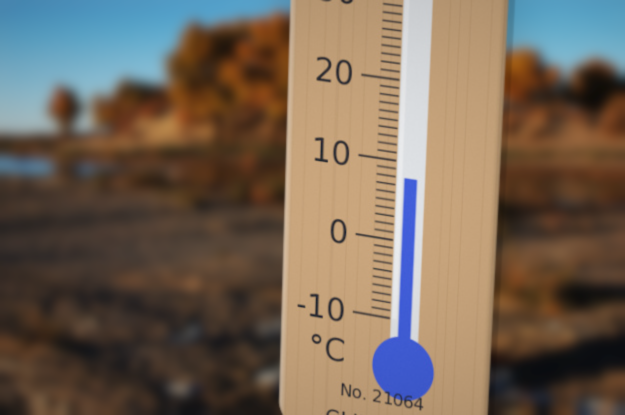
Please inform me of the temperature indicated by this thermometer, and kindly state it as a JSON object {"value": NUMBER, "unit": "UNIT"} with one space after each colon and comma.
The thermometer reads {"value": 8, "unit": "°C"}
